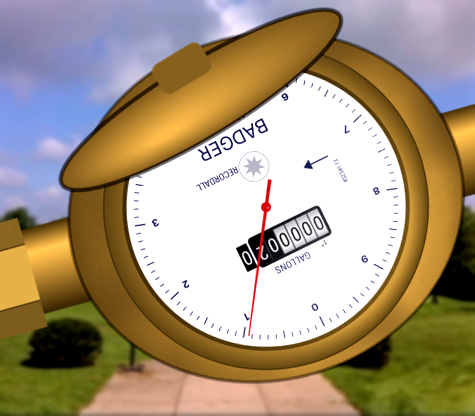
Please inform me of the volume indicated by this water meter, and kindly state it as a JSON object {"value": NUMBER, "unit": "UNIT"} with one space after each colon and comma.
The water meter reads {"value": 20.9, "unit": "gal"}
